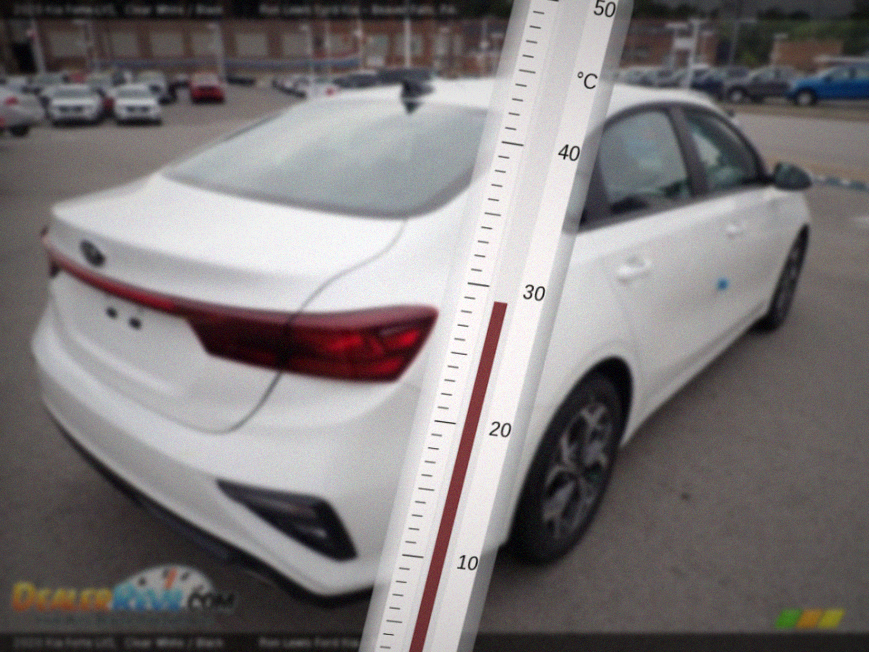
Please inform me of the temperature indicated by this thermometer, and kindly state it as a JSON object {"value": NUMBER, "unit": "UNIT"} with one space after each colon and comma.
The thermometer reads {"value": 29, "unit": "°C"}
